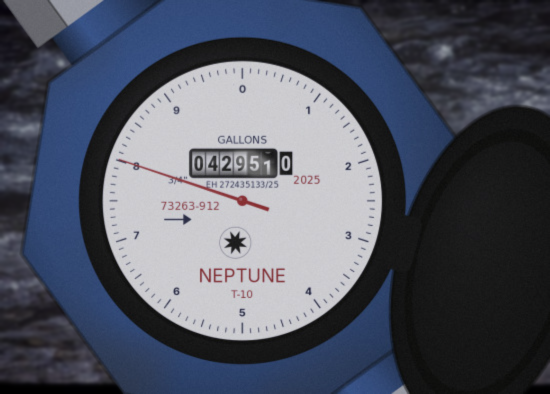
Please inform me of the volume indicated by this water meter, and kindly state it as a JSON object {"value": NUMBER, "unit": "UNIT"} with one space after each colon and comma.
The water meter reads {"value": 429508.0, "unit": "gal"}
